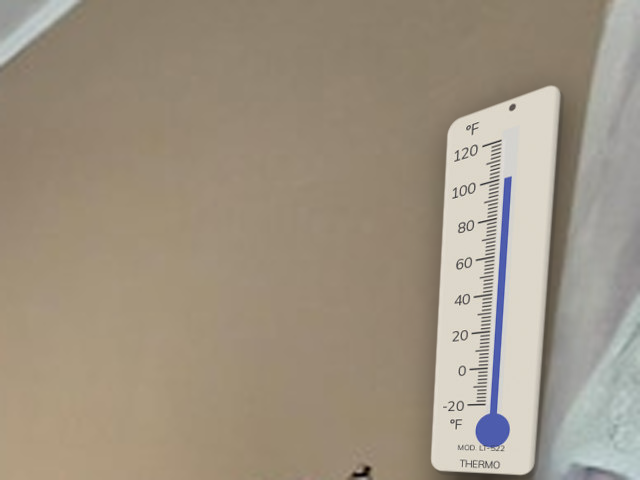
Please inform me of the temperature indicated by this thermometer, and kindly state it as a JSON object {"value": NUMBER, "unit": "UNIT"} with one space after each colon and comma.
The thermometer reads {"value": 100, "unit": "°F"}
